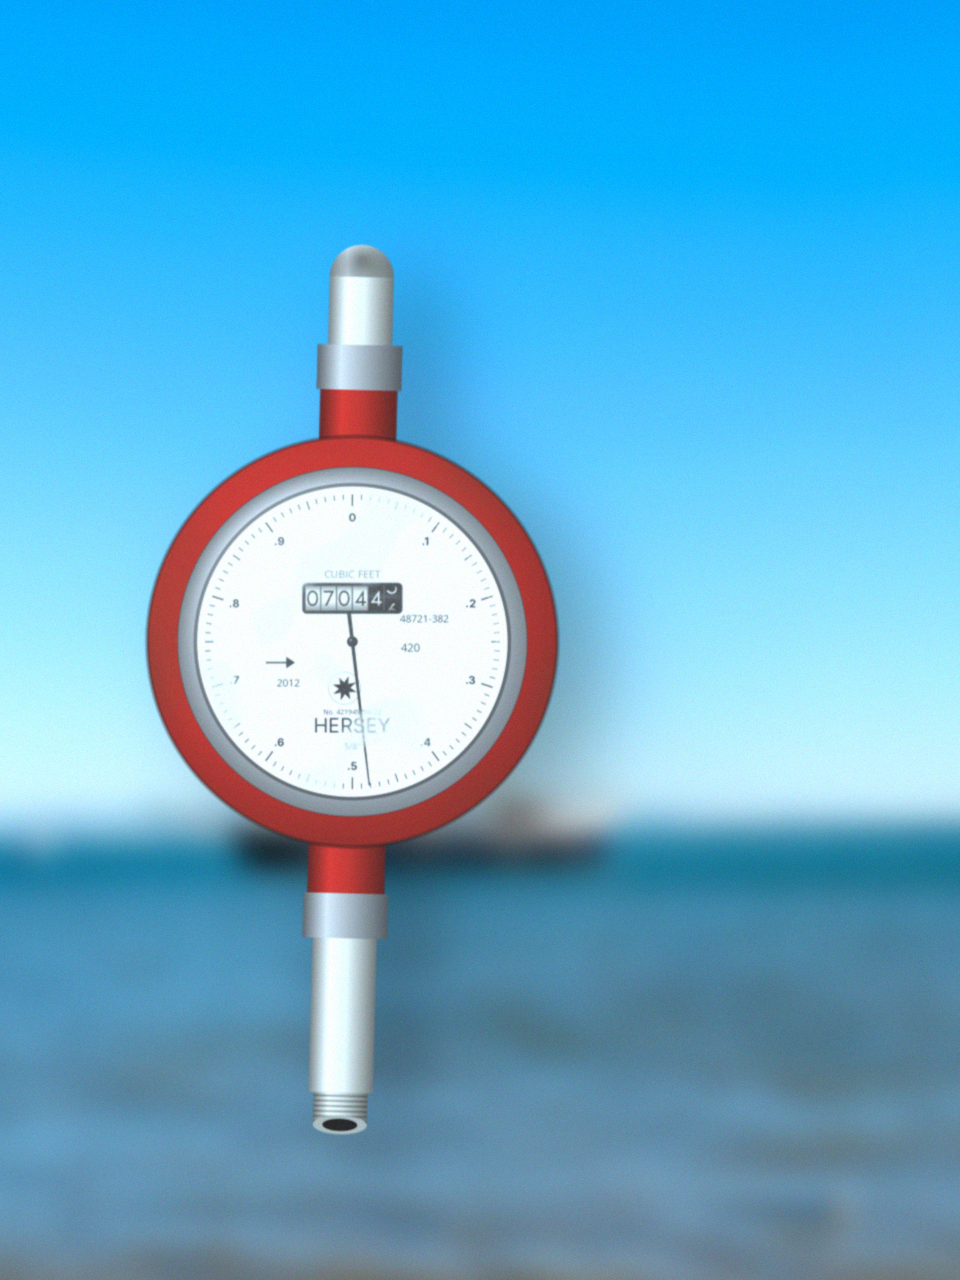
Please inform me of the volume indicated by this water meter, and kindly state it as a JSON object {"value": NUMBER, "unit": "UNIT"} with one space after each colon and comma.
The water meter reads {"value": 70445.48, "unit": "ft³"}
